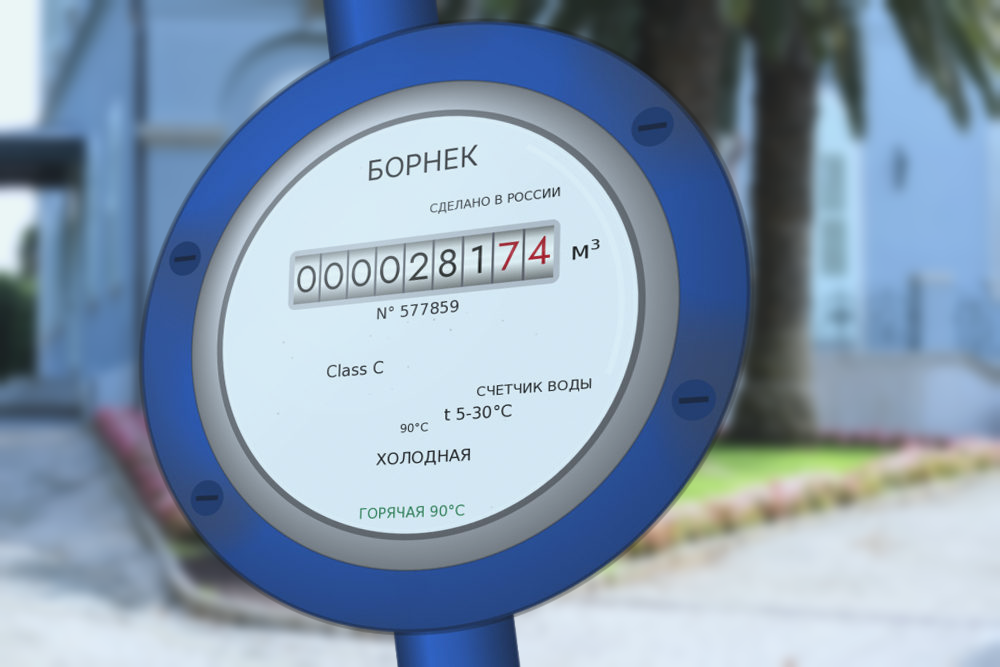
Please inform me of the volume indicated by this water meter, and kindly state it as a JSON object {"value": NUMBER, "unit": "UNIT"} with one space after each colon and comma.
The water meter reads {"value": 281.74, "unit": "m³"}
